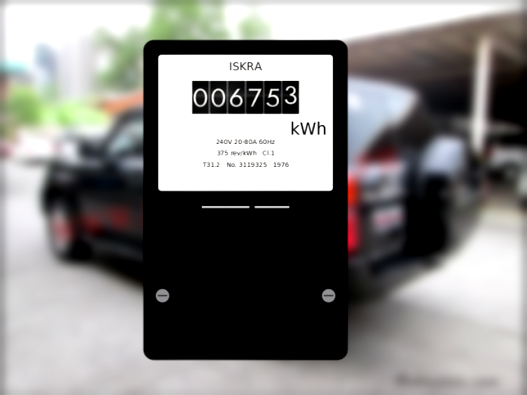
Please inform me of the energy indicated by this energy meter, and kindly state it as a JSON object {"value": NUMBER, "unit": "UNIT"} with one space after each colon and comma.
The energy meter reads {"value": 6753, "unit": "kWh"}
